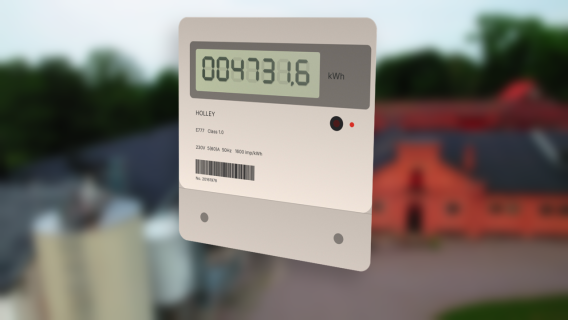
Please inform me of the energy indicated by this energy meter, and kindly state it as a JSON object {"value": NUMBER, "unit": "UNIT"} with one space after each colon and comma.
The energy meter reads {"value": 4731.6, "unit": "kWh"}
